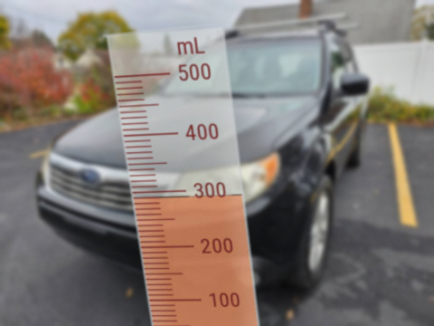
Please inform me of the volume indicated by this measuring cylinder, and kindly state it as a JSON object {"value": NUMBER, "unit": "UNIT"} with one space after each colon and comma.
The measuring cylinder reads {"value": 290, "unit": "mL"}
